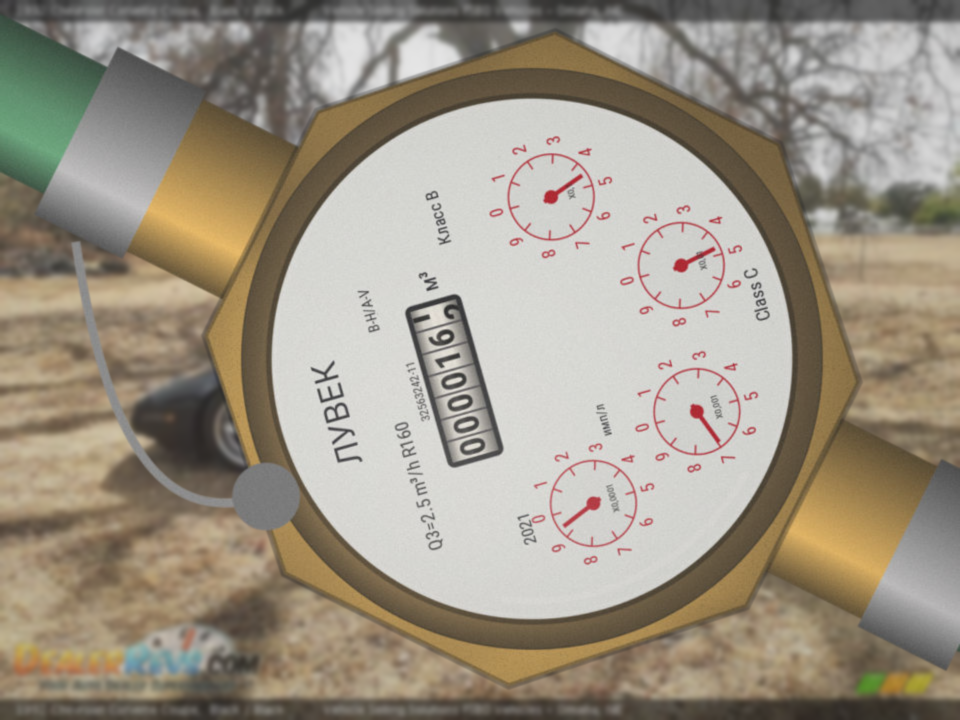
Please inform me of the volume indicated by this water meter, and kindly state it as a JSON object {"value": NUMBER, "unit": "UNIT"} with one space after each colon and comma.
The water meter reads {"value": 161.4469, "unit": "m³"}
